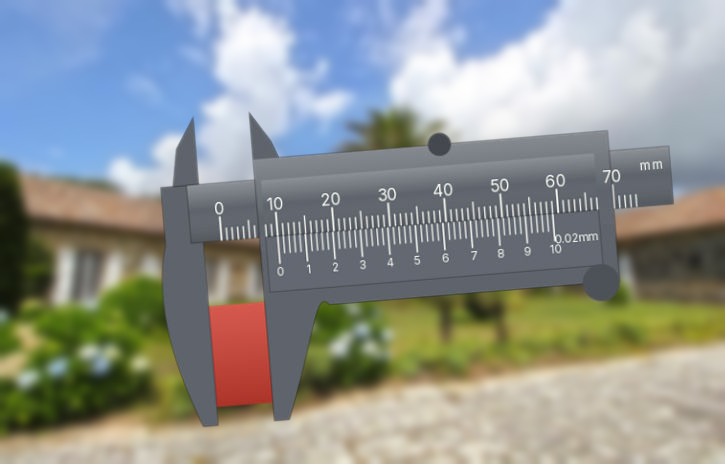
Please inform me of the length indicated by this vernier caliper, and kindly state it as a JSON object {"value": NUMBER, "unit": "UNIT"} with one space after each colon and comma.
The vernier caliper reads {"value": 10.0, "unit": "mm"}
